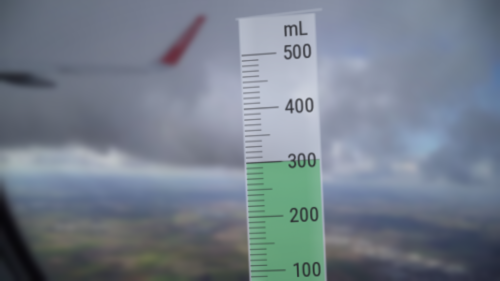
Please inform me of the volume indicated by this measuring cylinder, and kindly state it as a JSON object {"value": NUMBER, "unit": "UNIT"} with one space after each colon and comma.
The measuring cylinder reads {"value": 300, "unit": "mL"}
